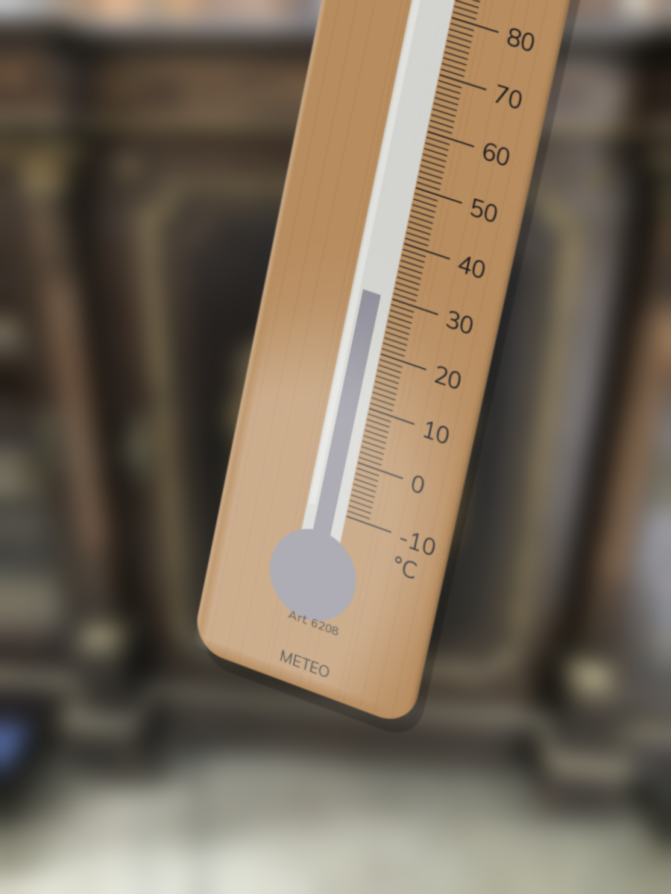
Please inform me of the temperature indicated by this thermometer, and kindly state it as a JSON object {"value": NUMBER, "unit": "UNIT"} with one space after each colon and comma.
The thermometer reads {"value": 30, "unit": "°C"}
